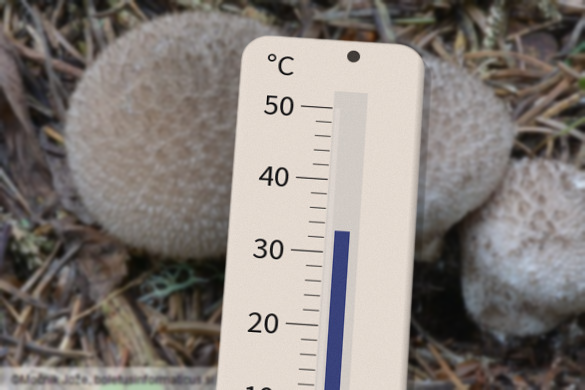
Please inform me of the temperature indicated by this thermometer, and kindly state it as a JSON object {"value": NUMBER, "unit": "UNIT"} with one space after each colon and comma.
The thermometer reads {"value": 33, "unit": "°C"}
